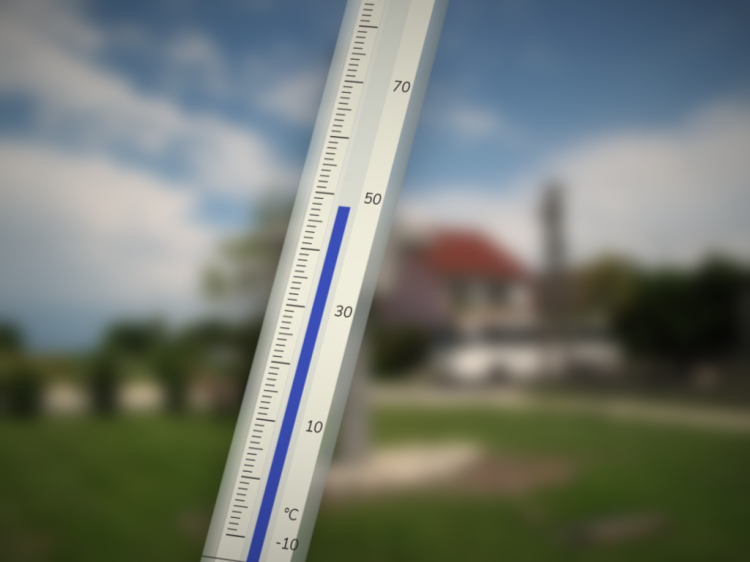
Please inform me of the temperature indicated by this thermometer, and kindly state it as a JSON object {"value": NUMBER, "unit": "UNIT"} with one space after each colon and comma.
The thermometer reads {"value": 48, "unit": "°C"}
